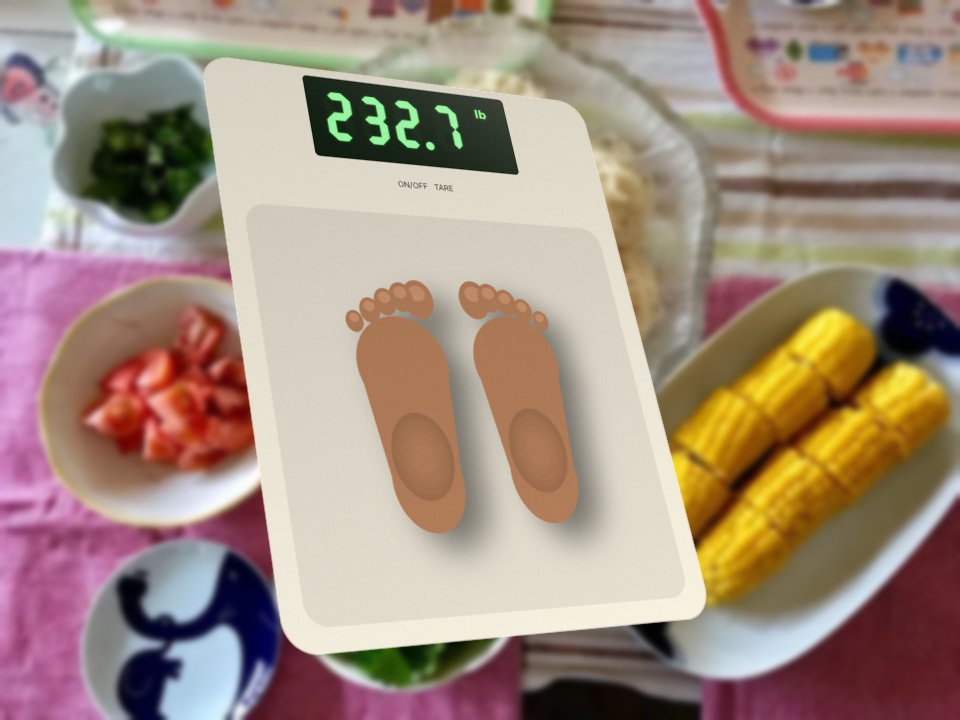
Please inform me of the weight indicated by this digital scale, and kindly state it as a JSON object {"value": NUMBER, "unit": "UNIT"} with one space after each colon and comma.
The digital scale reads {"value": 232.7, "unit": "lb"}
